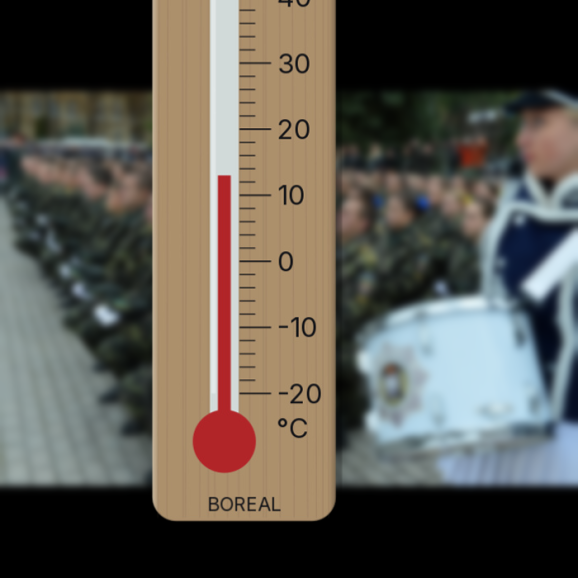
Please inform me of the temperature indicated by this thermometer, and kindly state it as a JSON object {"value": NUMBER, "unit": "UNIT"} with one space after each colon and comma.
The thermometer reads {"value": 13, "unit": "°C"}
